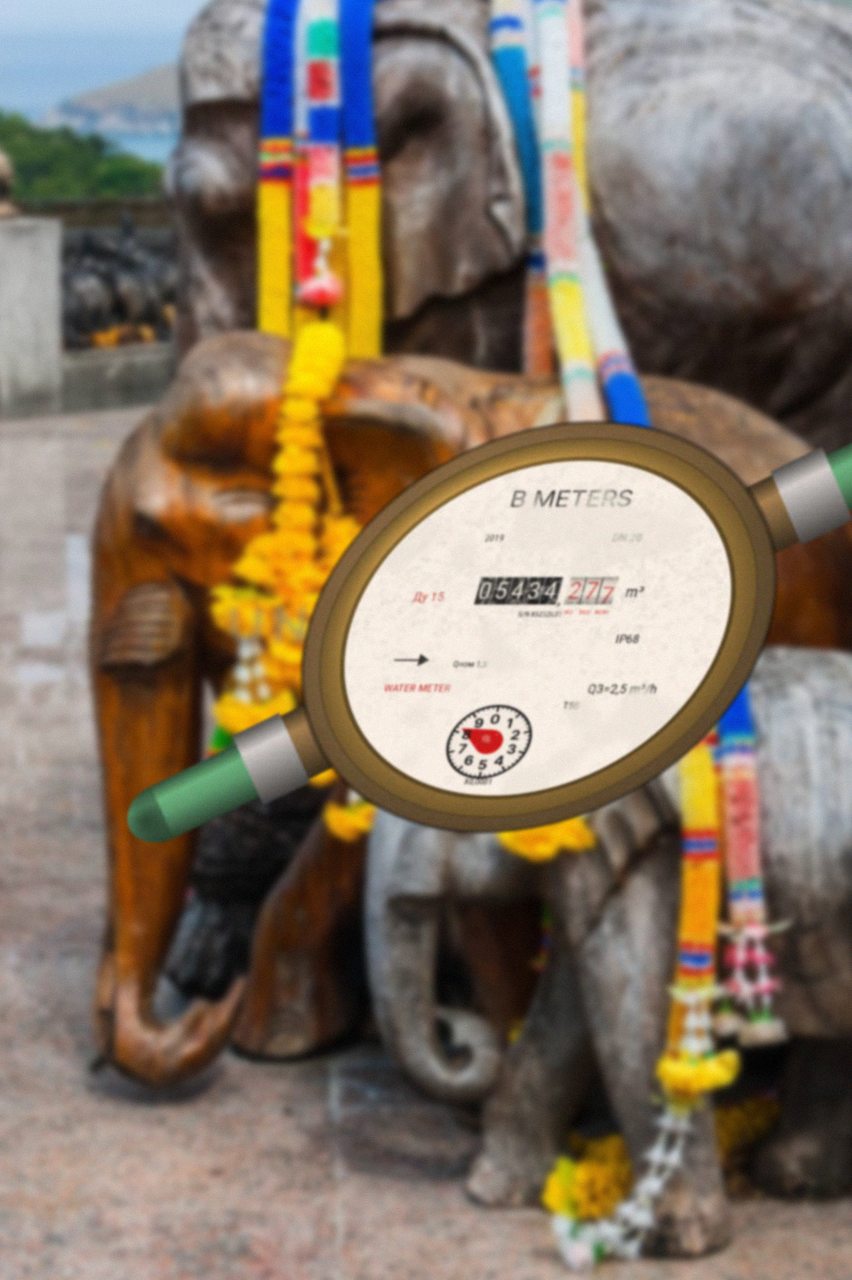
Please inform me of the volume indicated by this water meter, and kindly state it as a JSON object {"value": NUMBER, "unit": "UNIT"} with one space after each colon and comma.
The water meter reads {"value": 5434.2768, "unit": "m³"}
